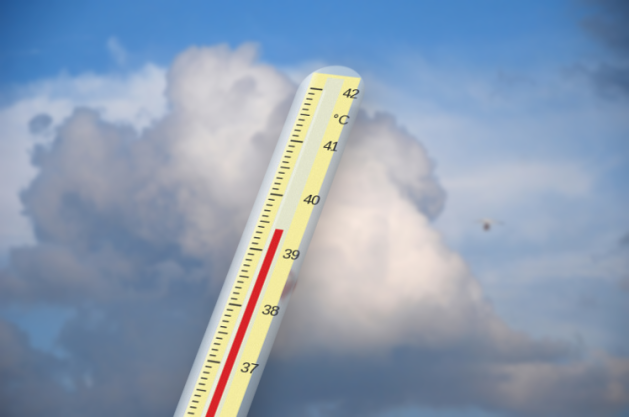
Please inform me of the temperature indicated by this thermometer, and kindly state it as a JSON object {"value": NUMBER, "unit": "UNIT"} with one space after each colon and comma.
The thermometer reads {"value": 39.4, "unit": "°C"}
